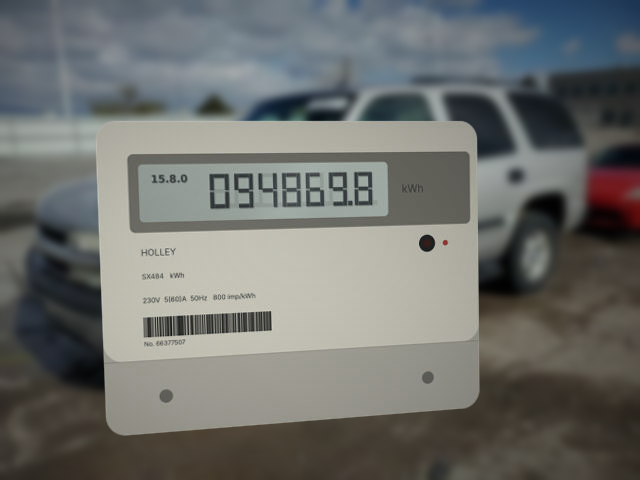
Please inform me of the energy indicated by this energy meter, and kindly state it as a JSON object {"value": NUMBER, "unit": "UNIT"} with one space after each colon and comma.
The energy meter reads {"value": 94869.8, "unit": "kWh"}
